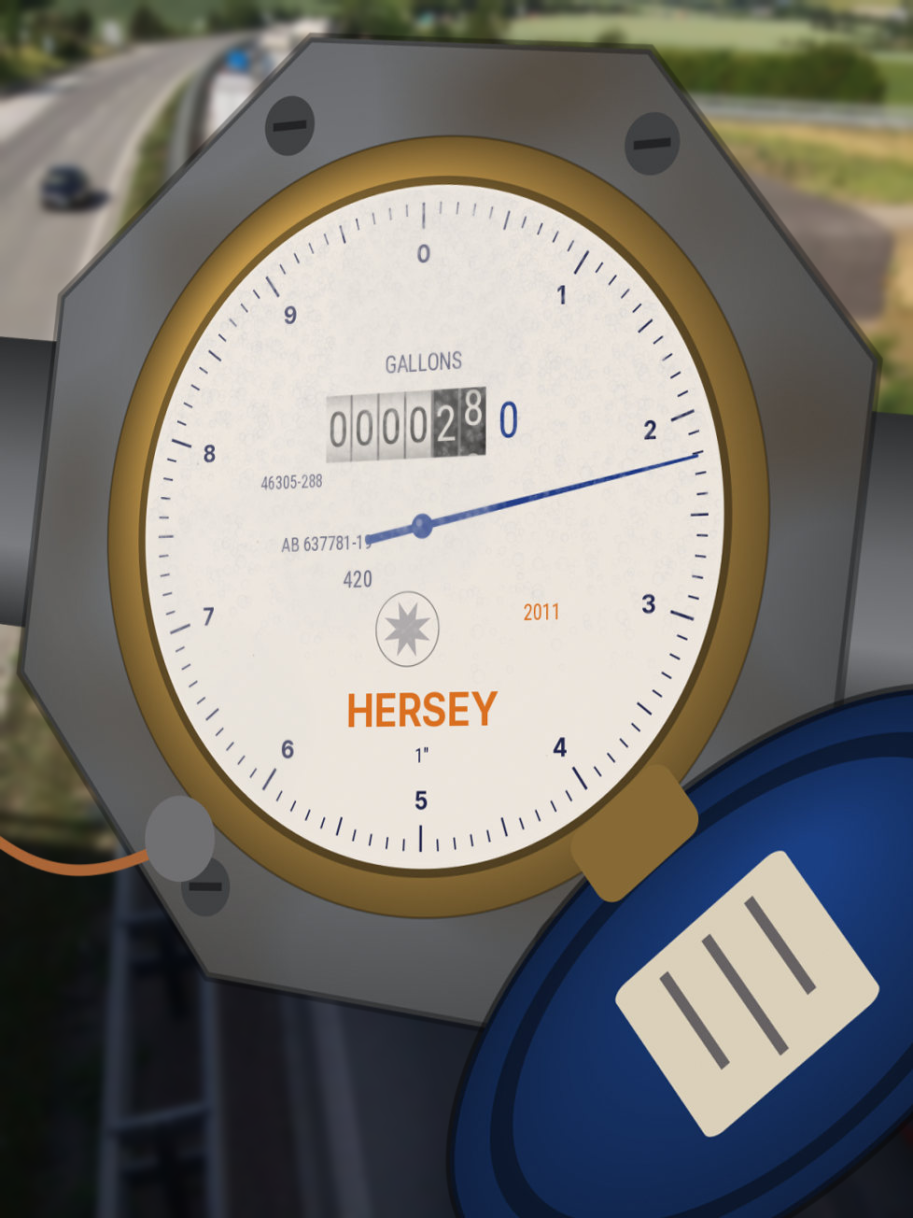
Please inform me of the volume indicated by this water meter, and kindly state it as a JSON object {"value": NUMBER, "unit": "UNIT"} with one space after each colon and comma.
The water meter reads {"value": 282.2, "unit": "gal"}
